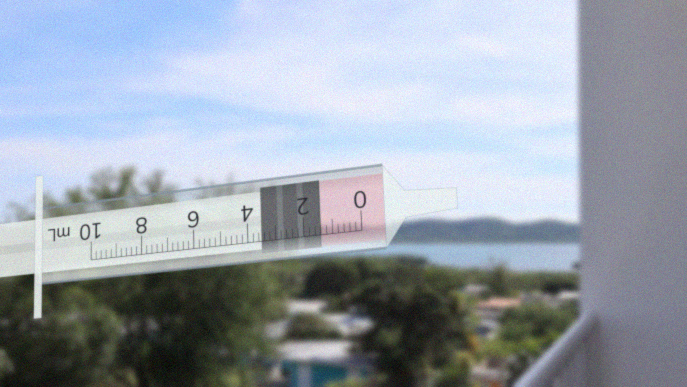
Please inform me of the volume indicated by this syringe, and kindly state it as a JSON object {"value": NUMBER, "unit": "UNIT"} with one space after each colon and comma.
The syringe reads {"value": 1.4, "unit": "mL"}
